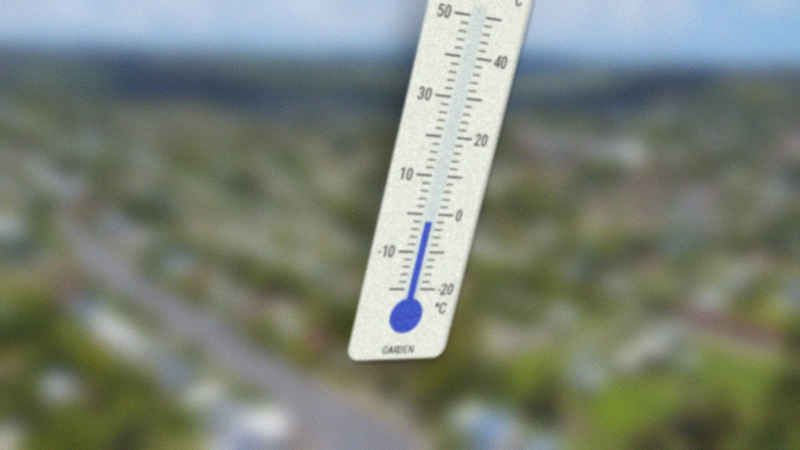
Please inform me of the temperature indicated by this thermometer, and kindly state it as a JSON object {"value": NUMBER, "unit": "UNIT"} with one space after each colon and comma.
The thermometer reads {"value": -2, "unit": "°C"}
